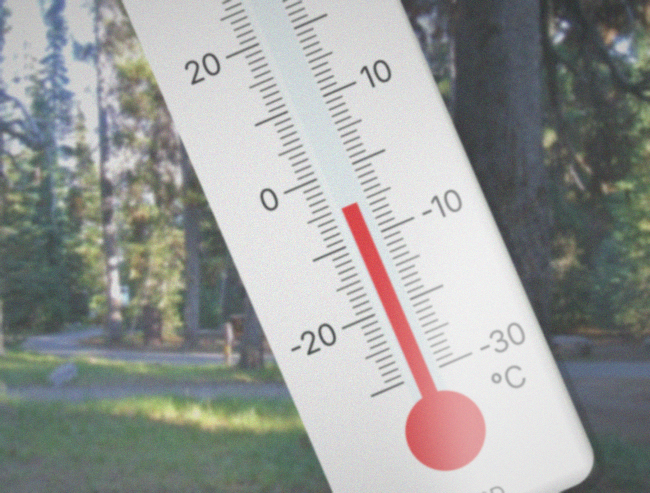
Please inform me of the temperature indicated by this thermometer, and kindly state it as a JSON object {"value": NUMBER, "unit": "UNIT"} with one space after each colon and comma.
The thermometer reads {"value": -5, "unit": "°C"}
